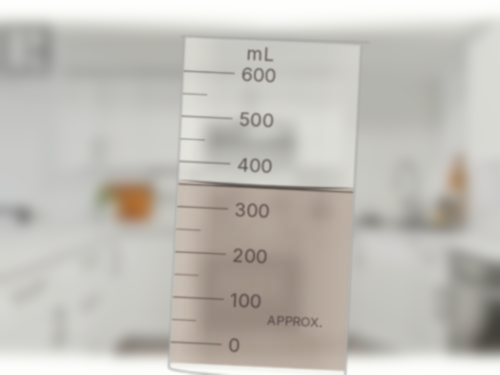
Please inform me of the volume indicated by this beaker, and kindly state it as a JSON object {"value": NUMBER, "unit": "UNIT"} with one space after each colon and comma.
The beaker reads {"value": 350, "unit": "mL"}
